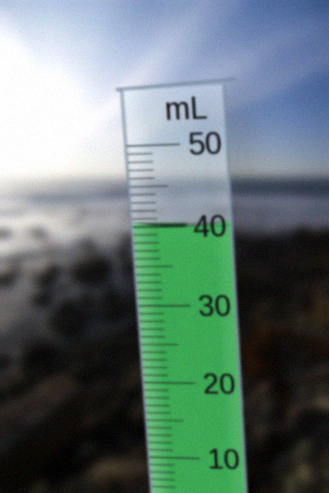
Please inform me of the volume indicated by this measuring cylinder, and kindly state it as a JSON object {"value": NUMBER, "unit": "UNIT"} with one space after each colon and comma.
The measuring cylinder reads {"value": 40, "unit": "mL"}
